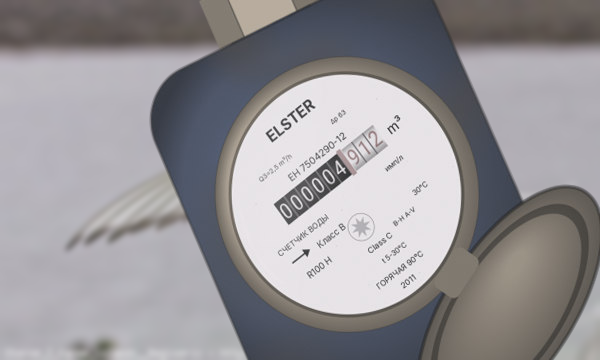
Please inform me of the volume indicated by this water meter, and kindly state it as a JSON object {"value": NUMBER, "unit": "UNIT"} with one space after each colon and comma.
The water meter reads {"value": 4.912, "unit": "m³"}
